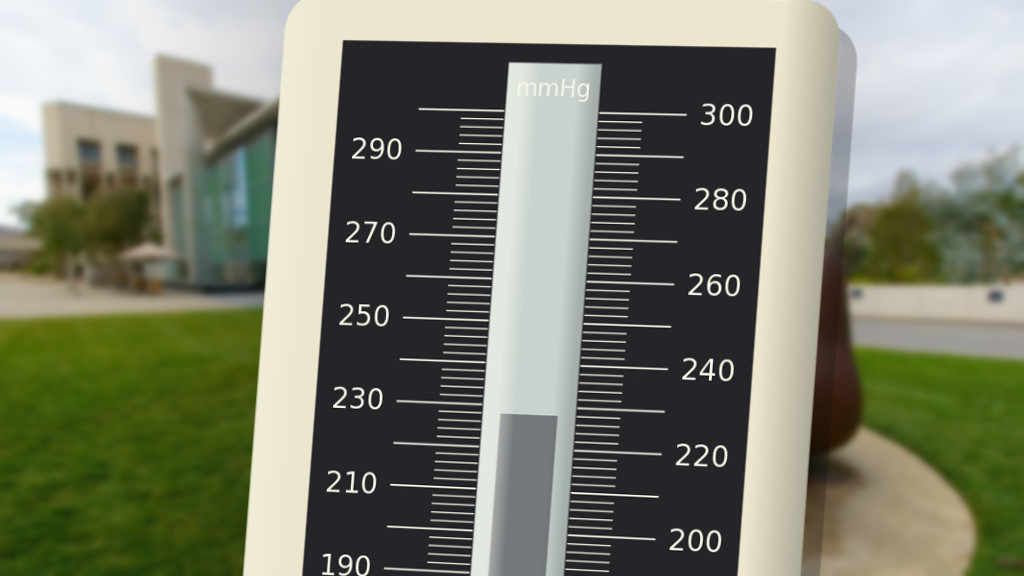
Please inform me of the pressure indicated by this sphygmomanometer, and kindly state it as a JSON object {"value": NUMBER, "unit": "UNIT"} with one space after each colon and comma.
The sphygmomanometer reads {"value": 228, "unit": "mmHg"}
